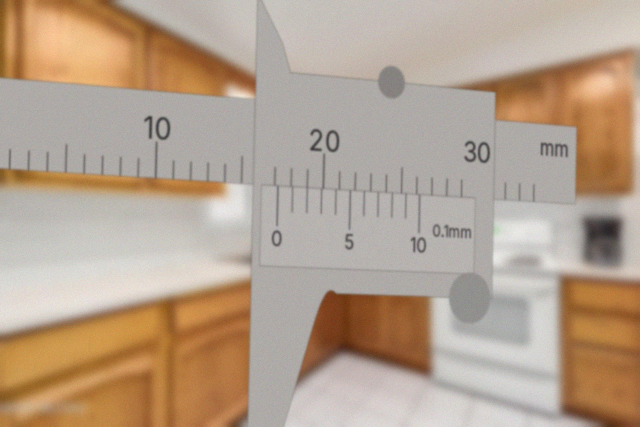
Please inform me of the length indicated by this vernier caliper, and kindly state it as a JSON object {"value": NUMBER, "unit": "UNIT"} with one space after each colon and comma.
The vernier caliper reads {"value": 17.2, "unit": "mm"}
